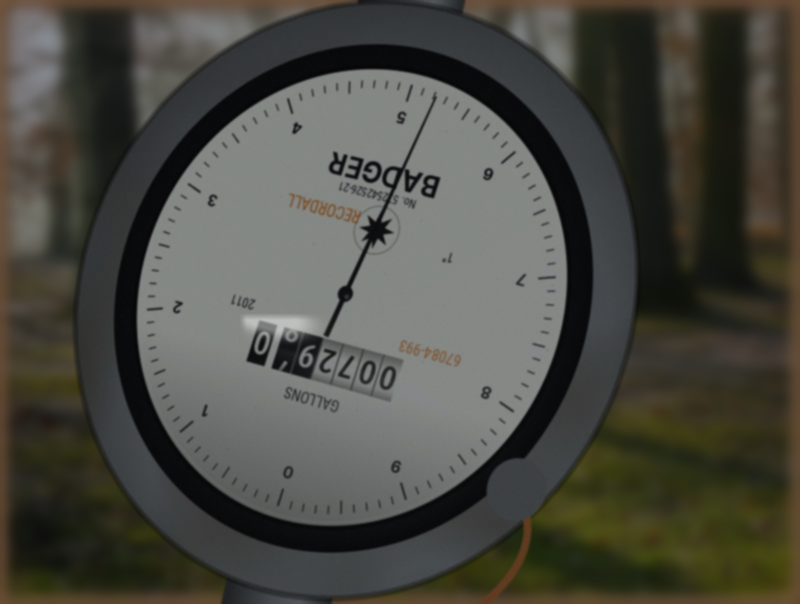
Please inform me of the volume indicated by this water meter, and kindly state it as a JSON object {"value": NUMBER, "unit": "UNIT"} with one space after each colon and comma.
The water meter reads {"value": 72975.2, "unit": "gal"}
